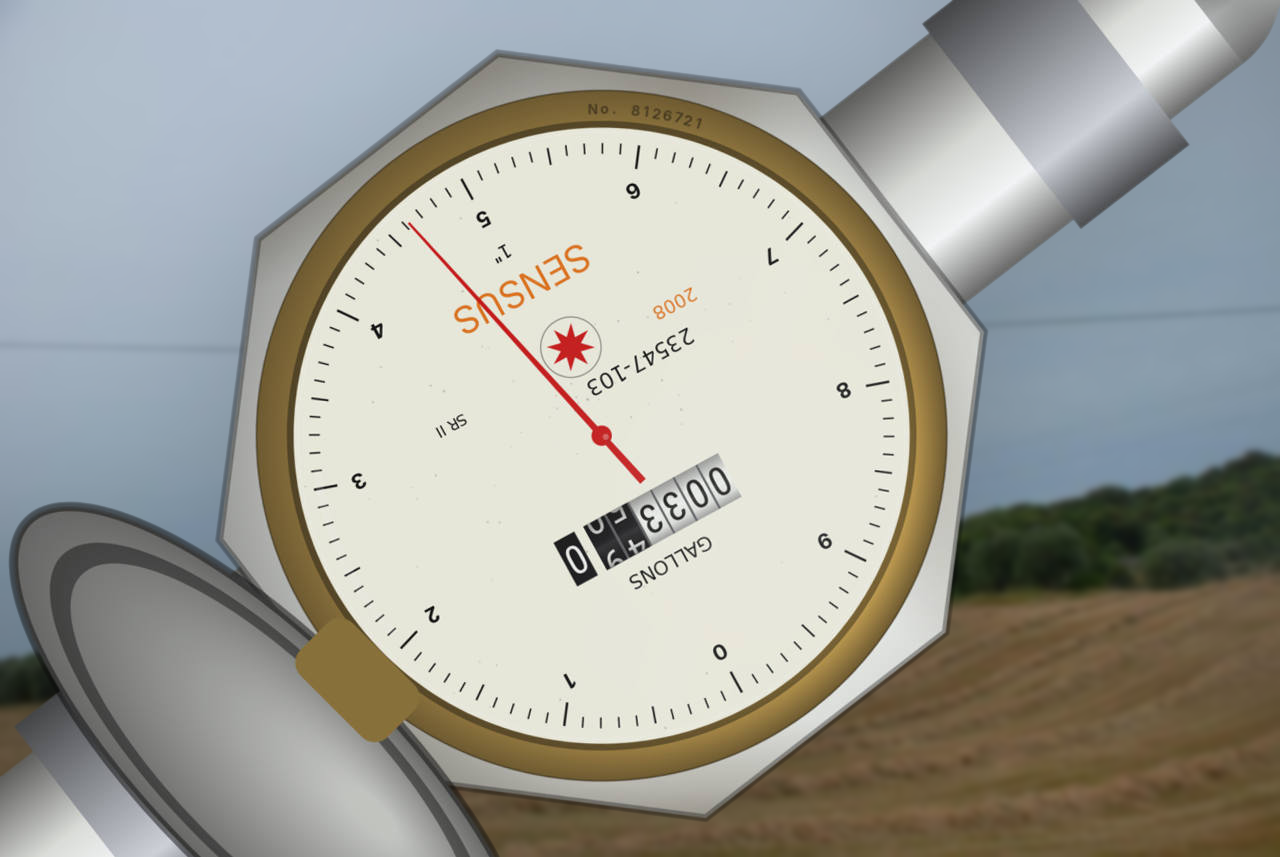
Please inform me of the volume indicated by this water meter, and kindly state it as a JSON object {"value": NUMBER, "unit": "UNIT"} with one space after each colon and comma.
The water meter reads {"value": 33494.6, "unit": "gal"}
